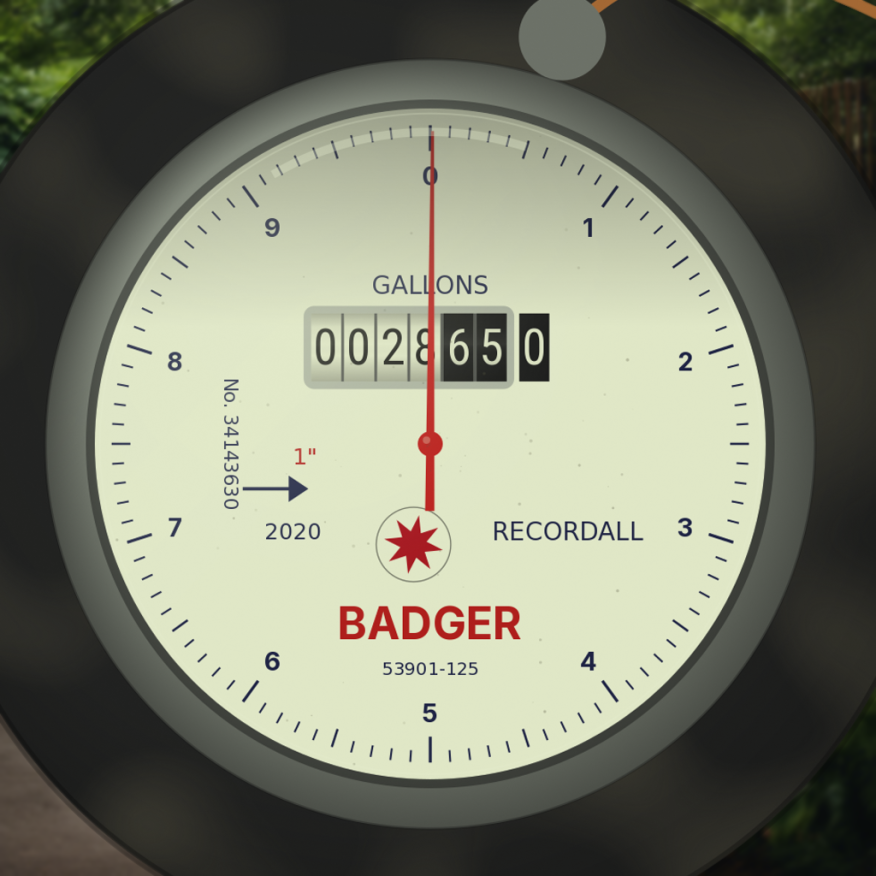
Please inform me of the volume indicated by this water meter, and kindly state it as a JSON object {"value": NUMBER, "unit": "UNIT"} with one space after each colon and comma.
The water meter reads {"value": 28650.0, "unit": "gal"}
